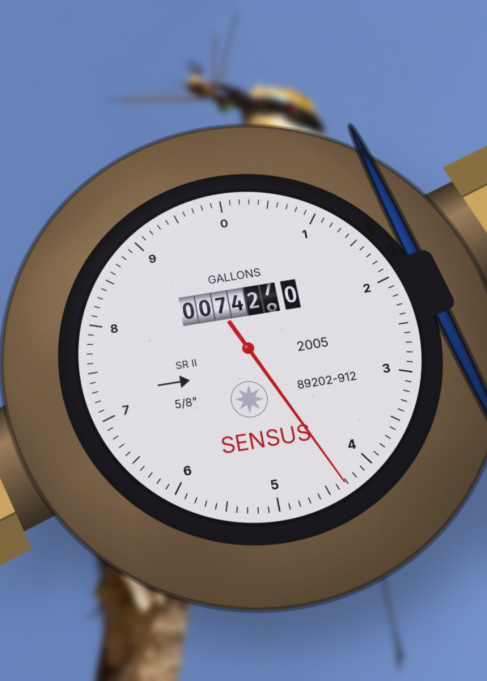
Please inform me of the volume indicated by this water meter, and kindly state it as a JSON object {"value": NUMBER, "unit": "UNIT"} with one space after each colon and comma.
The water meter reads {"value": 74274.3, "unit": "gal"}
